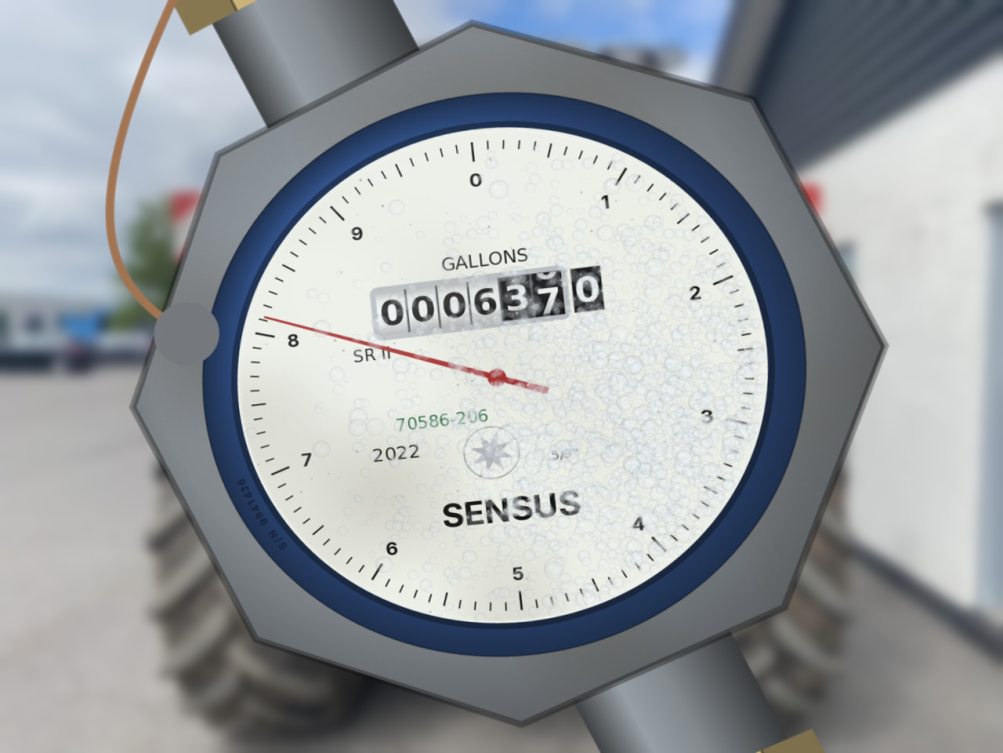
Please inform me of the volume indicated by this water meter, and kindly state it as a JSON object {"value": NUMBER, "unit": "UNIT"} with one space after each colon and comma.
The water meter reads {"value": 6368.1, "unit": "gal"}
